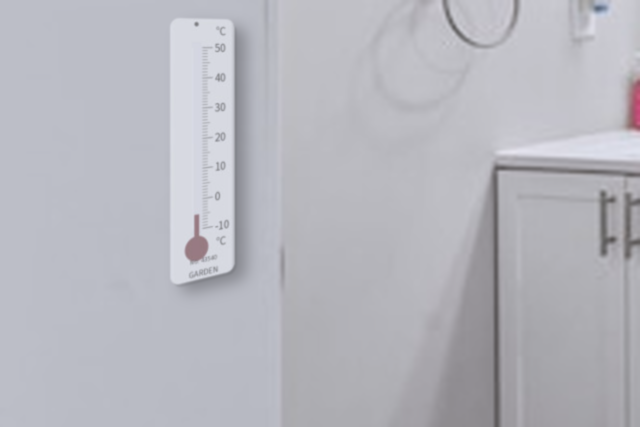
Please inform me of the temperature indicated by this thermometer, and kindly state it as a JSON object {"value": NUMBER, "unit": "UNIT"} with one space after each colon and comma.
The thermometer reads {"value": -5, "unit": "°C"}
